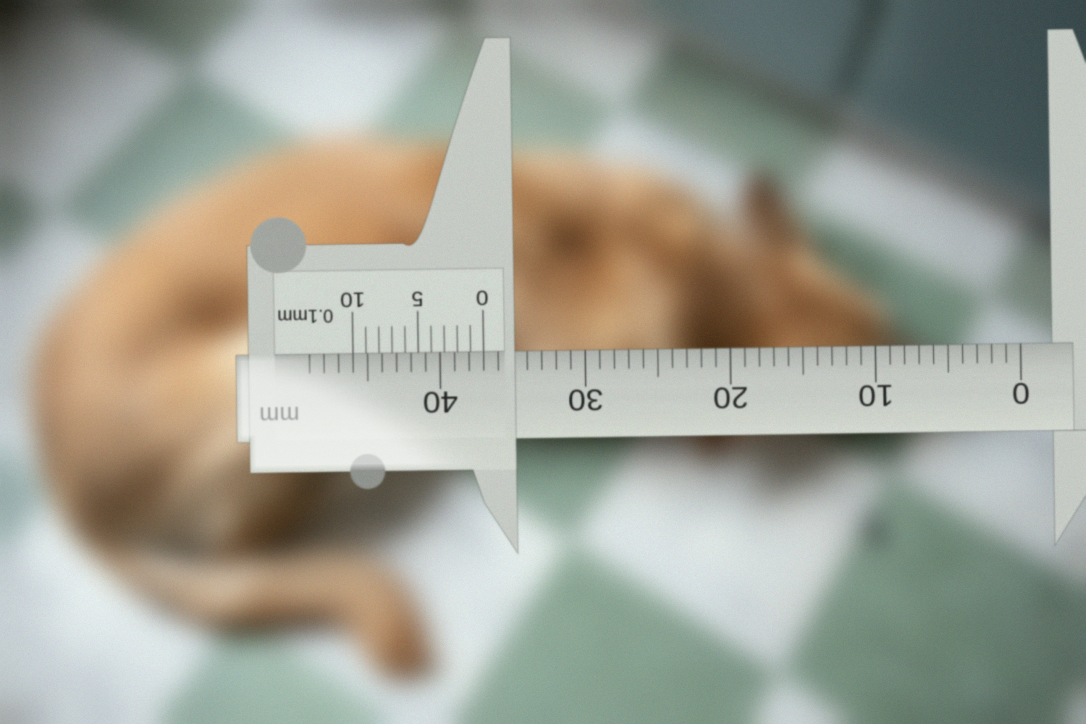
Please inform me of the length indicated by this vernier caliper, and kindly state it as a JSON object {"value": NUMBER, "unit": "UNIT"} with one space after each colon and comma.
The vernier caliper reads {"value": 37.0, "unit": "mm"}
